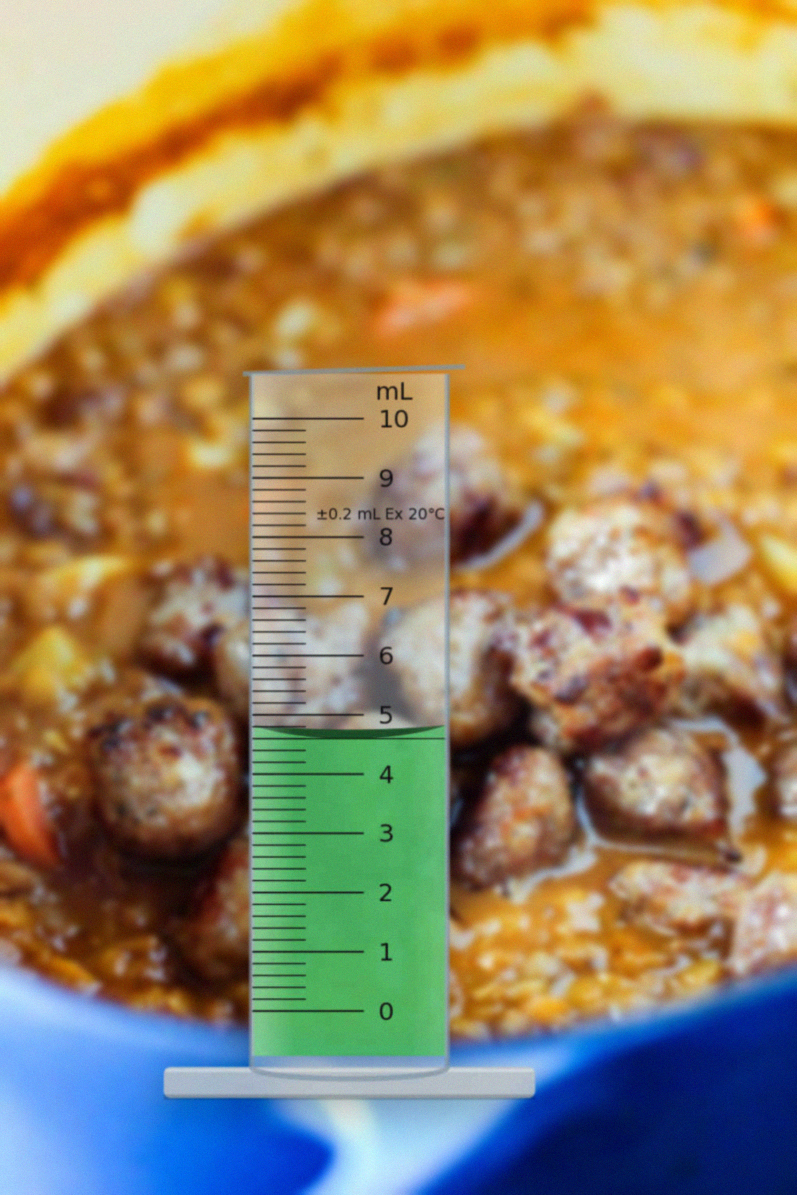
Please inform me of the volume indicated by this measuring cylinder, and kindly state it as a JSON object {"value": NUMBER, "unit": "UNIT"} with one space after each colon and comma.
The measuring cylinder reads {"value": 4.6, "unit": "mL"}
